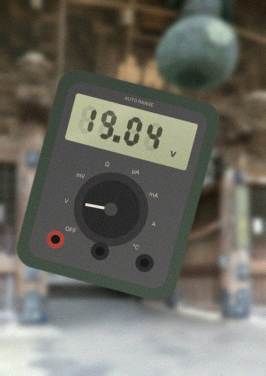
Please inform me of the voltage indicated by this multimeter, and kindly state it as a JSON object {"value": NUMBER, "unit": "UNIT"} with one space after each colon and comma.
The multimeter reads {"value": 19.04, "unit": "V"}
